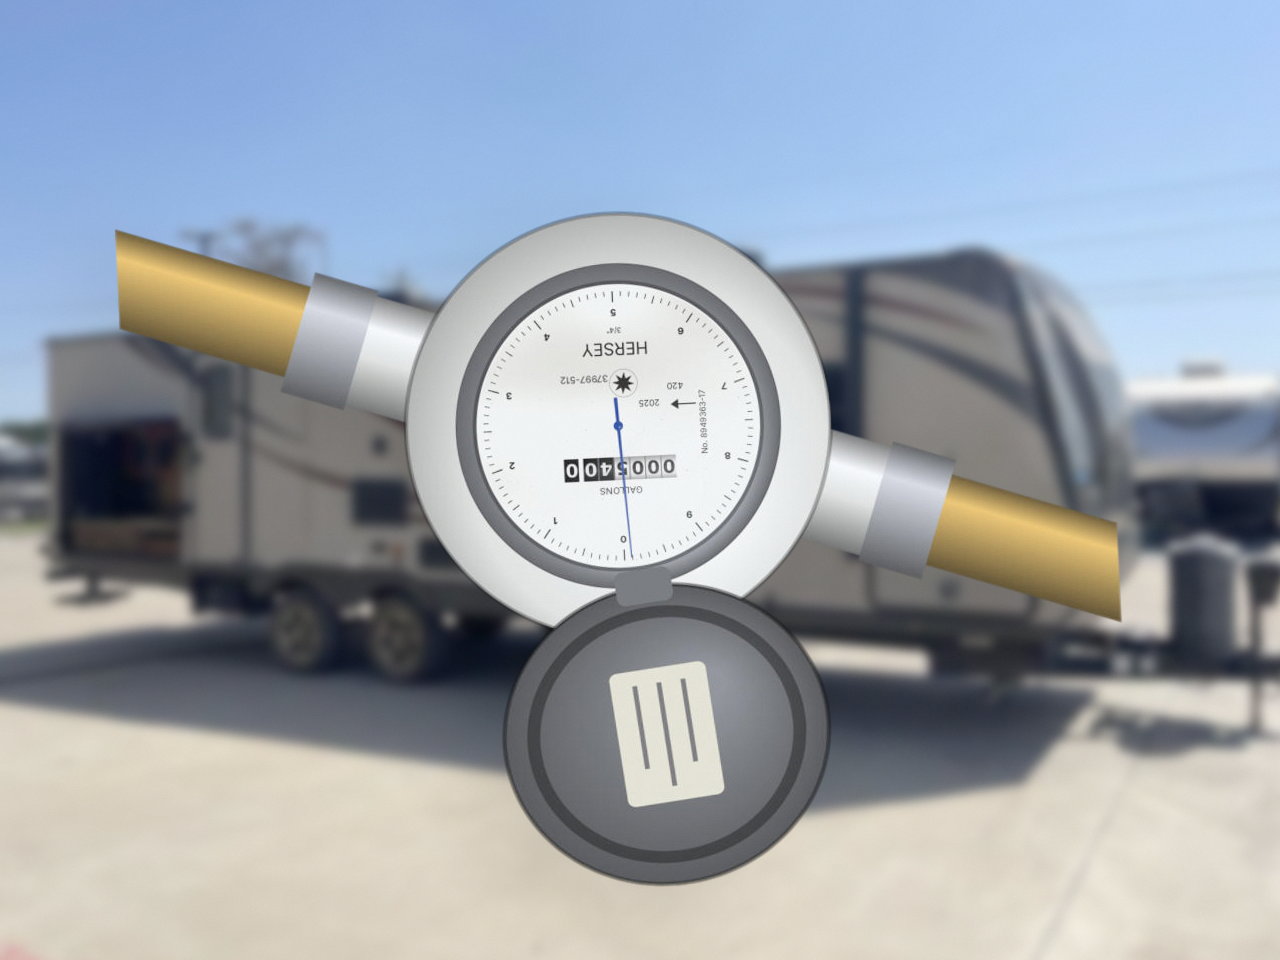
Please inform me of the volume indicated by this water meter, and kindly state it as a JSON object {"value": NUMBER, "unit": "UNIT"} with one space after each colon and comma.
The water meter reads {"value": 5399.9, "unit": "gal"}
